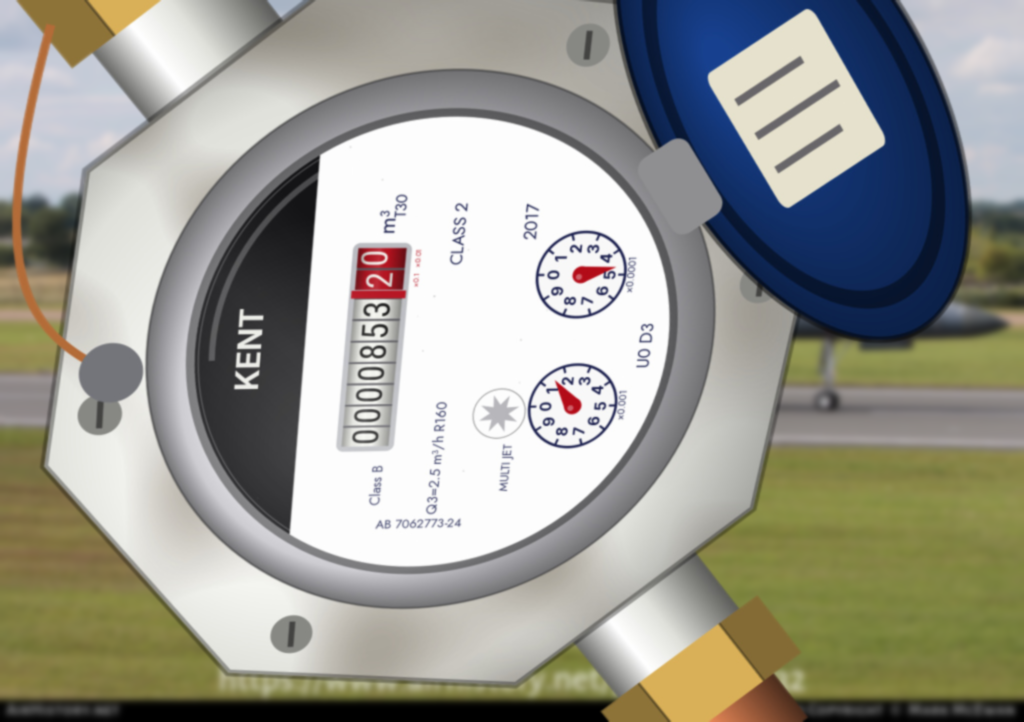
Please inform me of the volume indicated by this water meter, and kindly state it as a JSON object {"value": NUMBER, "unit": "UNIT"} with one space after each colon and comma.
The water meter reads {"value": 853.2014, "unit": "m³"}
